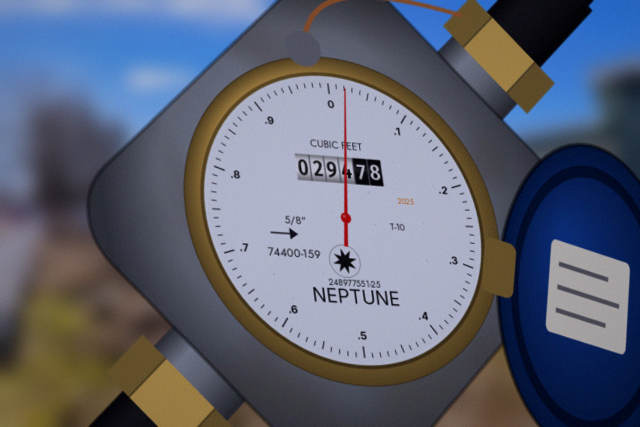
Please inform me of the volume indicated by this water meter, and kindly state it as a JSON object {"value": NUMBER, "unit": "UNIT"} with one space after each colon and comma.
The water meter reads {"value": 29478.02, "unit": "ft³"}
